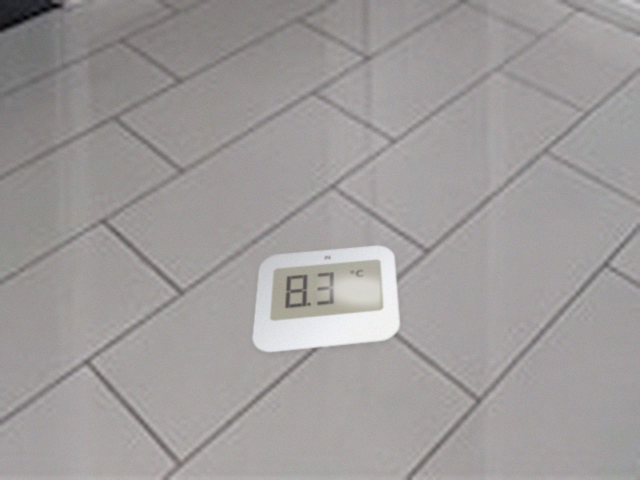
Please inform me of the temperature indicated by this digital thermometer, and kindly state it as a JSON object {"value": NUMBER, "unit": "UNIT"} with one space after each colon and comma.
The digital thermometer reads {"value": 8.3, "unit": "°C"}
